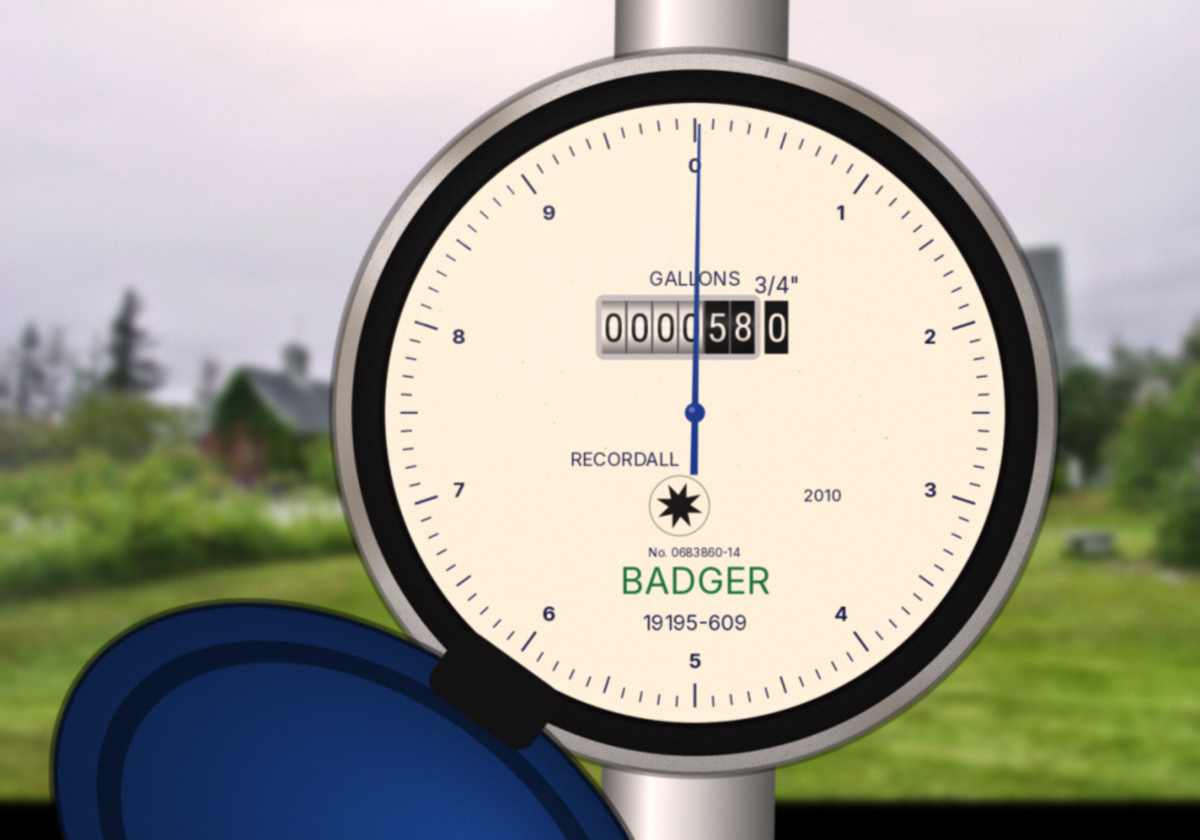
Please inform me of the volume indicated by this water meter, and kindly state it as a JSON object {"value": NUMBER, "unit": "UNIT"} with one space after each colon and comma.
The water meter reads {"value": 580.0, "unit": "gal"}
